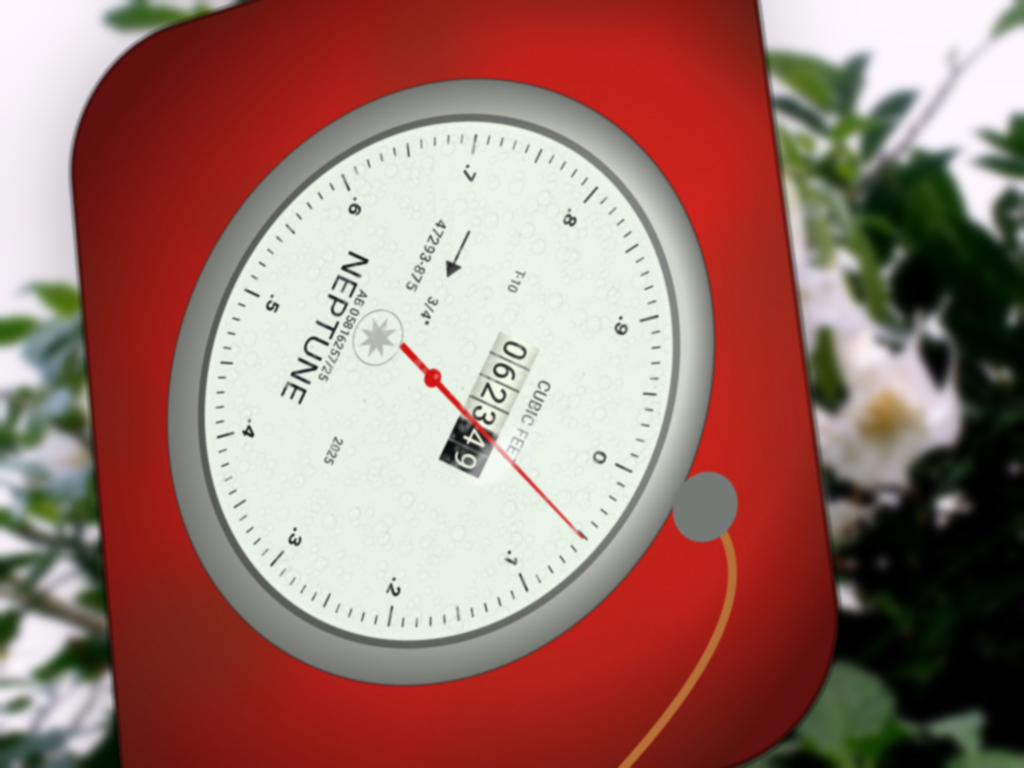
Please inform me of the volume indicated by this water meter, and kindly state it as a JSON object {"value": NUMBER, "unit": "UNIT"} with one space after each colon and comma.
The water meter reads {"value": 62349.05, "unit": "ft³"}
